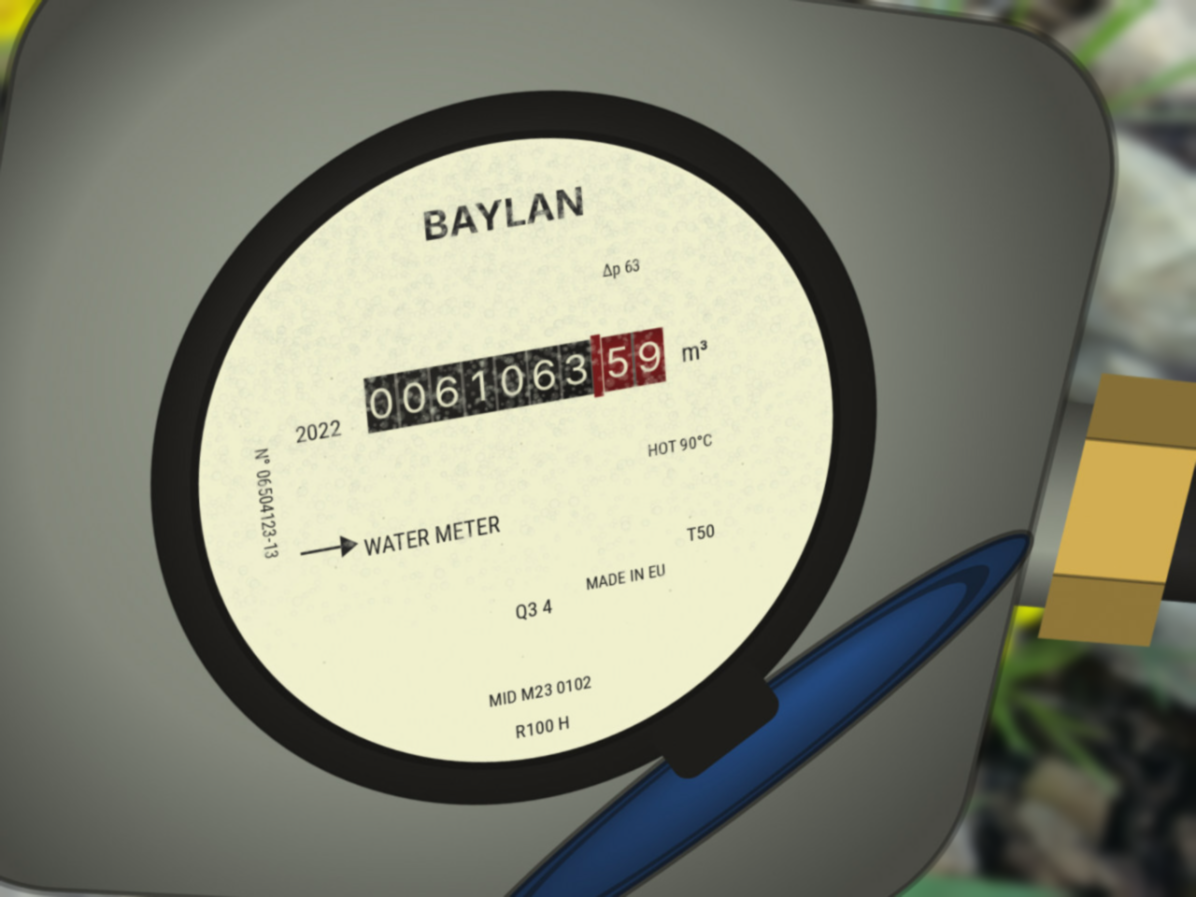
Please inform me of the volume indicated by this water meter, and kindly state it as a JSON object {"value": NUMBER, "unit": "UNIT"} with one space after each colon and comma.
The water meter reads {"value": 61063.59, "unit": "m³"}
